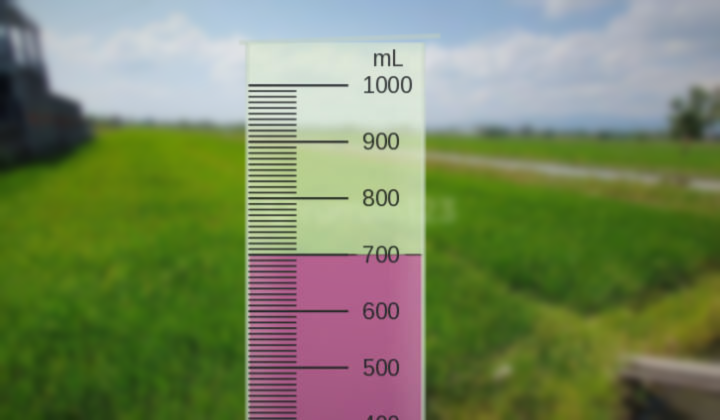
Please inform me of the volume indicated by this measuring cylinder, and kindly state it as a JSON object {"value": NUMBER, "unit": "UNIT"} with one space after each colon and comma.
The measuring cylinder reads {"value": 700, "unit": "mL"}
